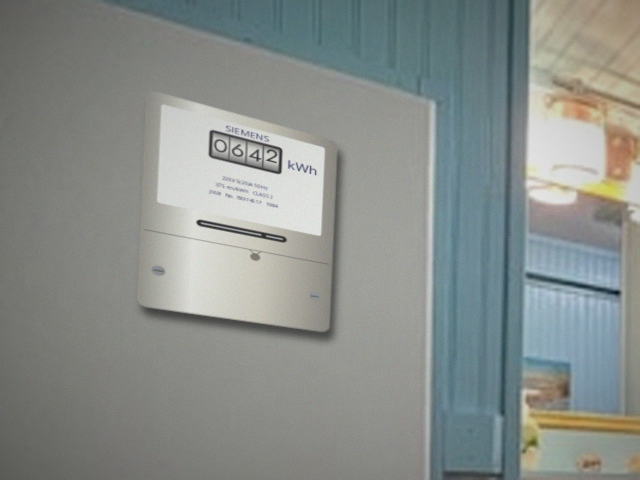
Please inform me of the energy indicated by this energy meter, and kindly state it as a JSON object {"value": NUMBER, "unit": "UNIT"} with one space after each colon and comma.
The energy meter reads {"value": 642, "unit": "kWh"}
